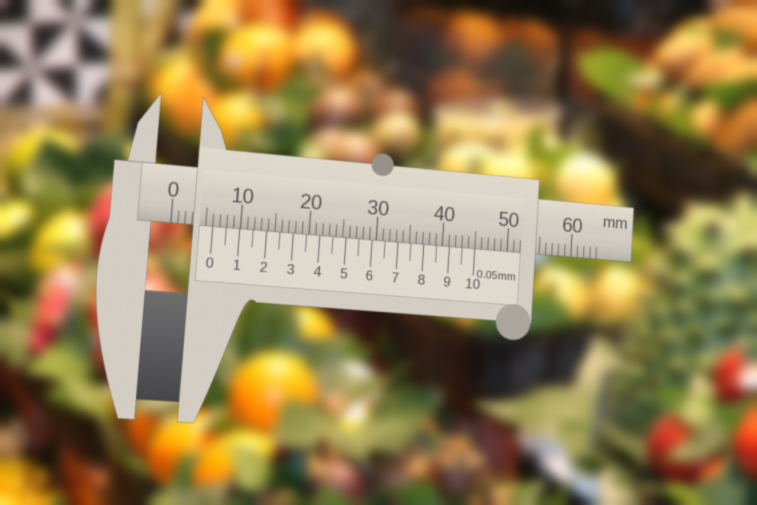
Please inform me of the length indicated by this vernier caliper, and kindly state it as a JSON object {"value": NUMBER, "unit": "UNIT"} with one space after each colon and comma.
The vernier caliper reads {"value": 6.0, "unit": "mm"}
